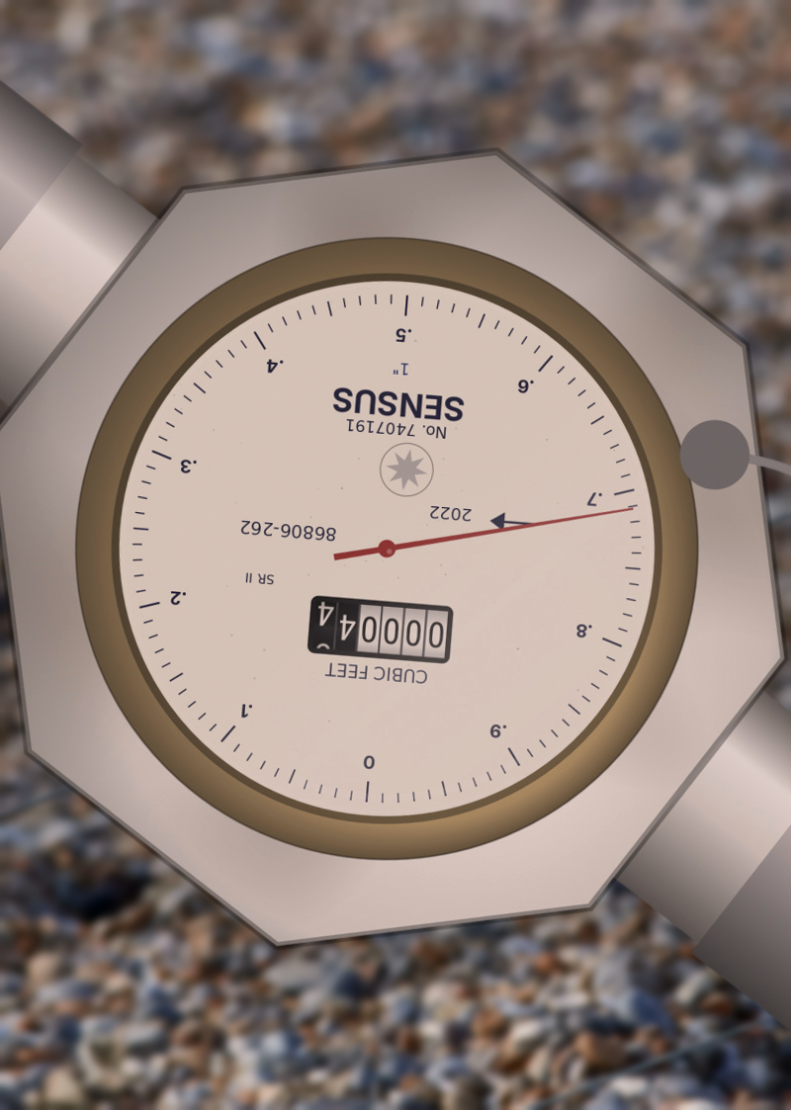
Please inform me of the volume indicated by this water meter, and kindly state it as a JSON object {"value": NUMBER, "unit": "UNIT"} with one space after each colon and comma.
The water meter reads {"value": 43.71, "unit": "ft³"}
